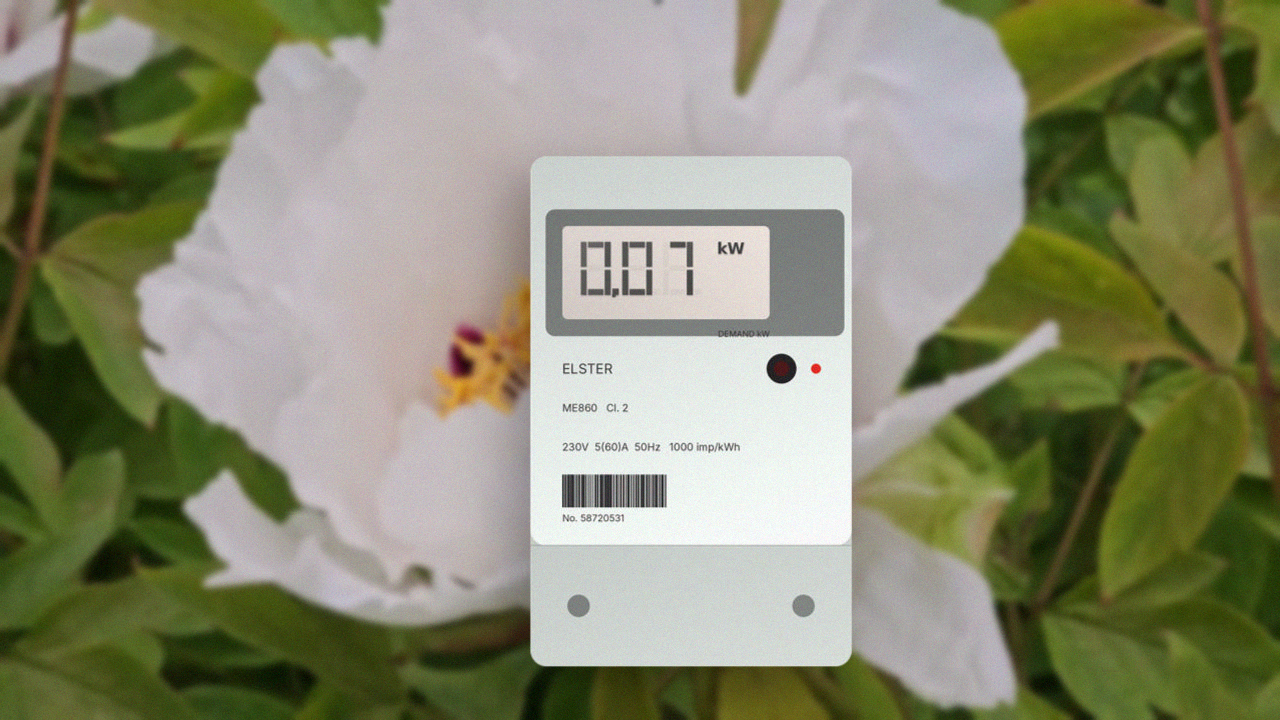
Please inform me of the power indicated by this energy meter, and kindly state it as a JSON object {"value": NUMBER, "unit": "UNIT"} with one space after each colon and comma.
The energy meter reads {"value": 0.07, "unit": "kW"}
